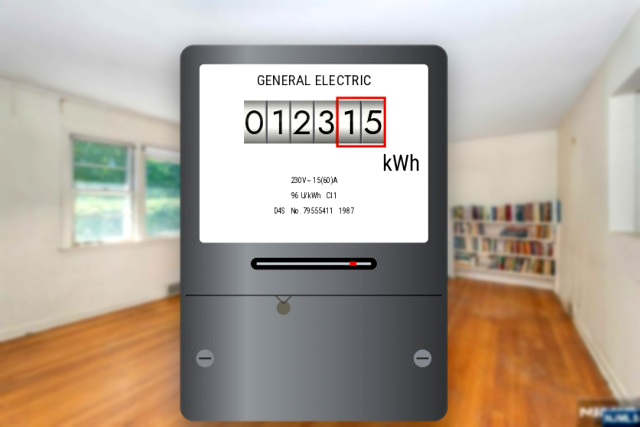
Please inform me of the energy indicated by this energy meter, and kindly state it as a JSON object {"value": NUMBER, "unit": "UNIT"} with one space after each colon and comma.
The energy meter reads {"value": 123.15, "unit": "kWh"}
